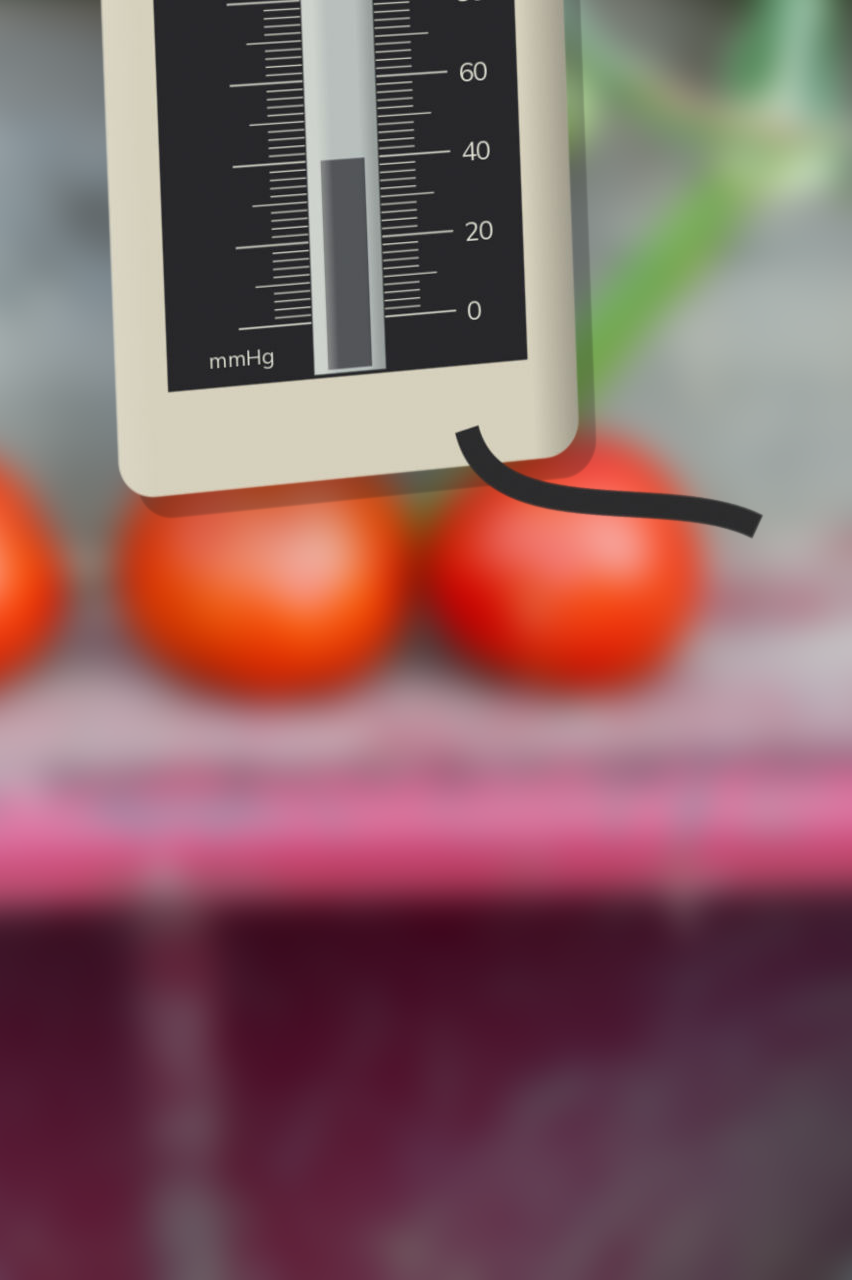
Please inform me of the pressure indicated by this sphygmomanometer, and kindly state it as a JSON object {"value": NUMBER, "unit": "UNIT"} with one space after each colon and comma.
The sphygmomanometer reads {"value": 40, "unit": "mmHg"}
